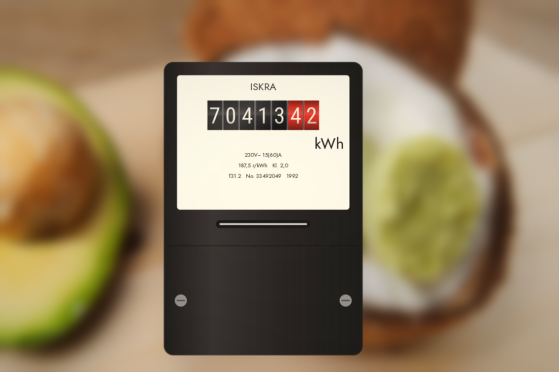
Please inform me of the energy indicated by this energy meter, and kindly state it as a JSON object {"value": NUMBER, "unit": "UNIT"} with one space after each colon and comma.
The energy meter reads {"value": 70413.42, "unit": "kWh"}
